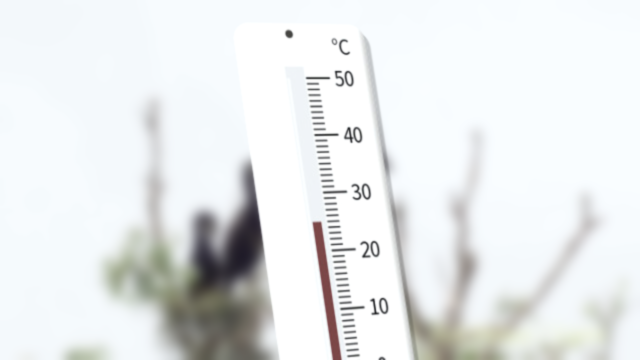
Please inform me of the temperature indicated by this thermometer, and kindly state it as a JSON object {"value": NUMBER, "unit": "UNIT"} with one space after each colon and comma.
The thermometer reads {"value": 25, "unit": "°C"}
